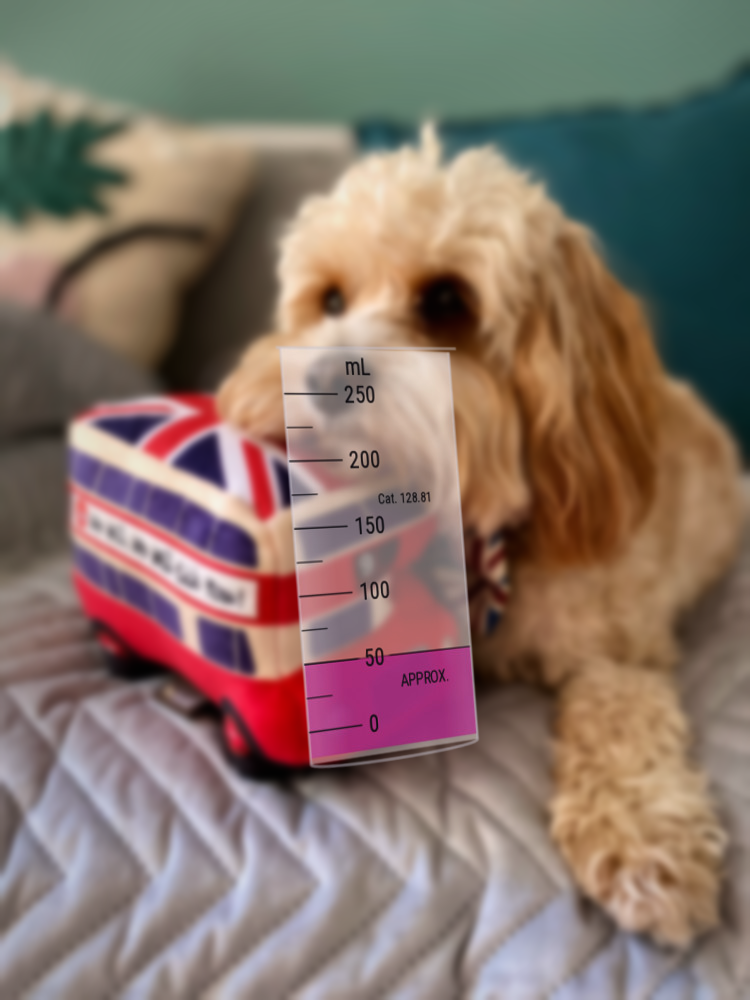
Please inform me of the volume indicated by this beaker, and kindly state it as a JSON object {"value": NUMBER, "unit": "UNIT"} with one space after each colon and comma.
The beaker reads {"value": 50, "unit": "mL"}
